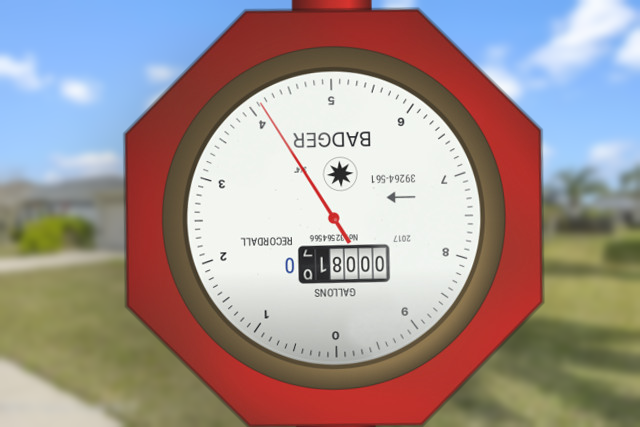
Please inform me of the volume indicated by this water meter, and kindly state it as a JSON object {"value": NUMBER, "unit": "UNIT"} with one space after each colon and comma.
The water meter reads {"value": 8164.1, "unit": "gal"}
